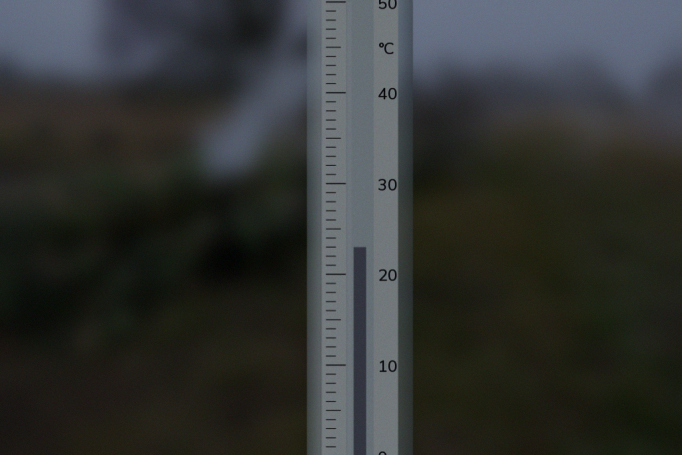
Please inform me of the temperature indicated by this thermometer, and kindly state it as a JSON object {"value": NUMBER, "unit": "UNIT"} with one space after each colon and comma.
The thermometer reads {"value": 23, "unit": "°C"}
